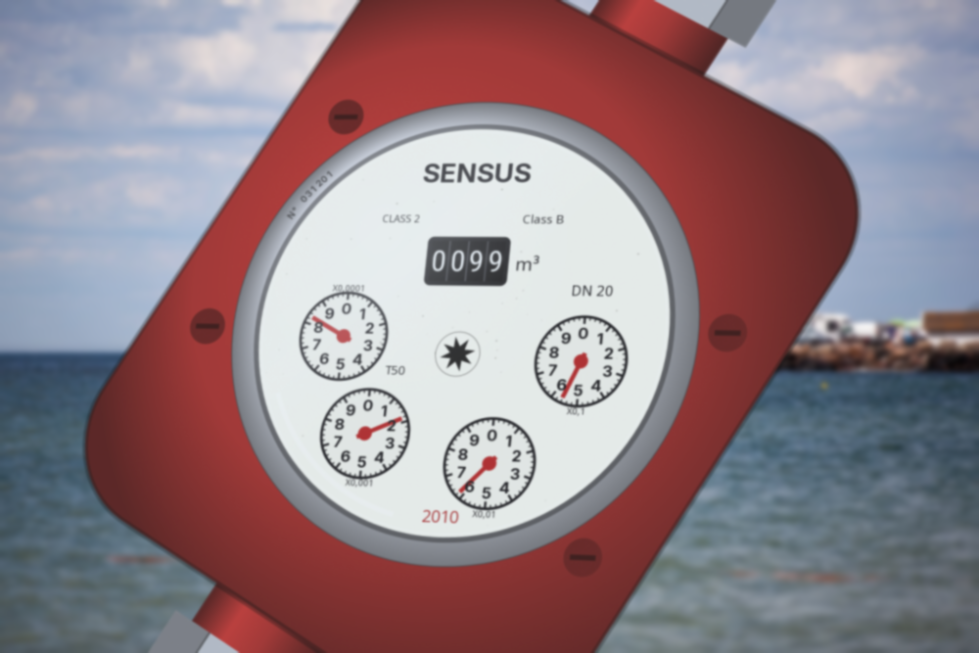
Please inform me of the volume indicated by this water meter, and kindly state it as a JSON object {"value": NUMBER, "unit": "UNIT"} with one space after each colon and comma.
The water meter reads {"value": 99.5618, "unit": "m³"}
